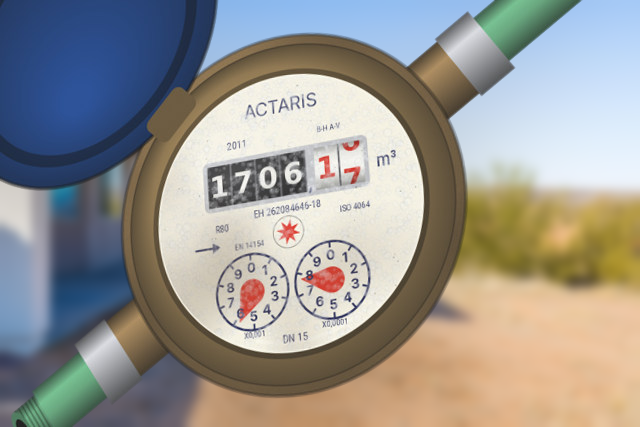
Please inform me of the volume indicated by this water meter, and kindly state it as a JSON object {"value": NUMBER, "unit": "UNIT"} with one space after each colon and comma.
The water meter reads {"value": 1706.1657, "unit": "m³"}
